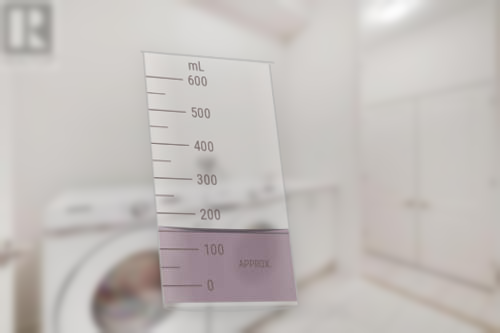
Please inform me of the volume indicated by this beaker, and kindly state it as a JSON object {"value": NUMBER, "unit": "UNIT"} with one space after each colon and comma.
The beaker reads {"value": 150, "unit": "mL"}
